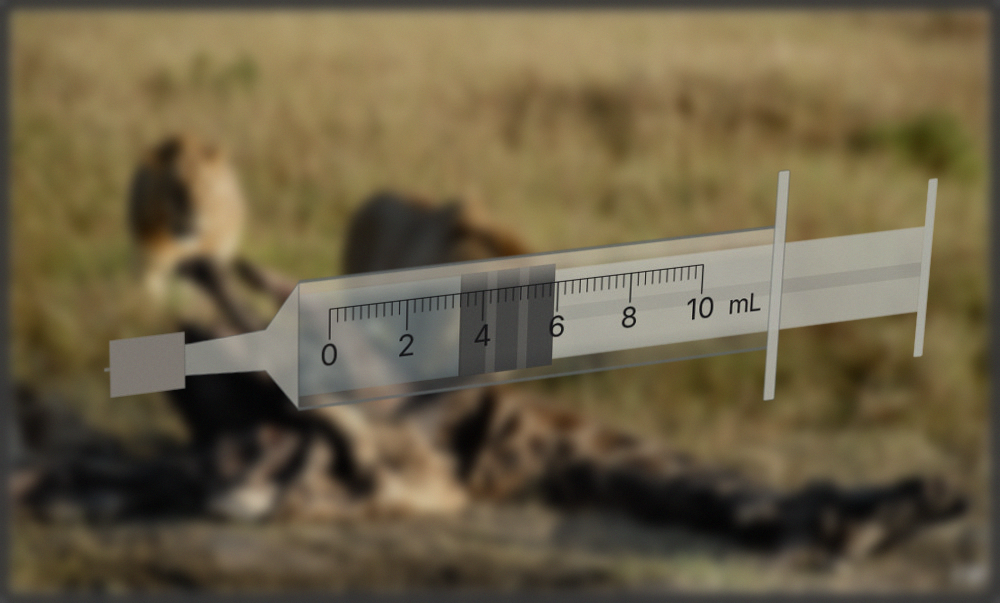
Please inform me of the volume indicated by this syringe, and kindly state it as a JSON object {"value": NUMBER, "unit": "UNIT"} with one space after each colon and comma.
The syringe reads {"value": 3.4, "unit": "mL"}
